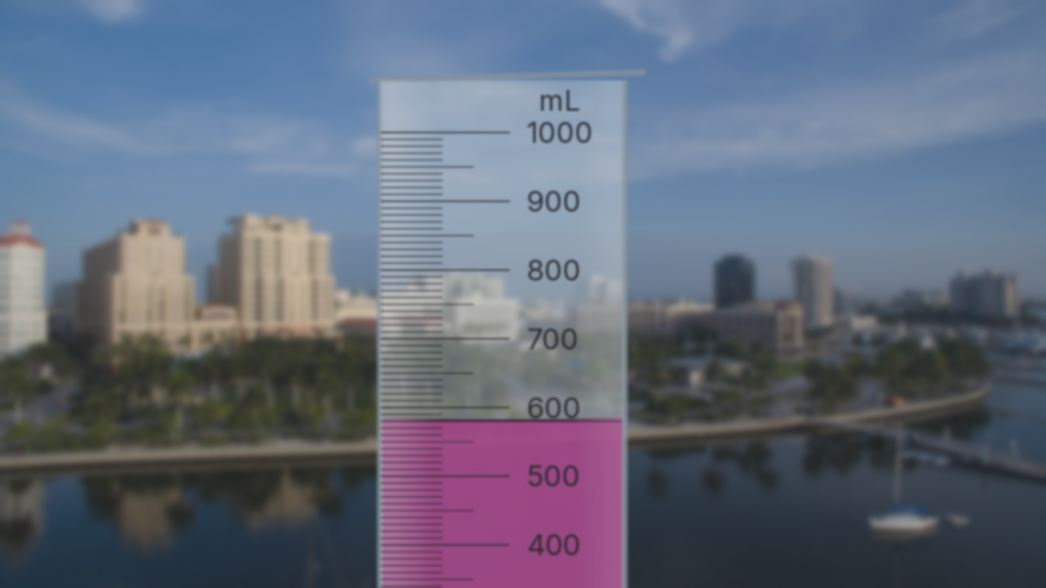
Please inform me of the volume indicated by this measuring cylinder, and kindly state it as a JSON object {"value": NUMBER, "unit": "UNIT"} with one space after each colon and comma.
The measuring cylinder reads {"value": 580, "unit": "mL"}
